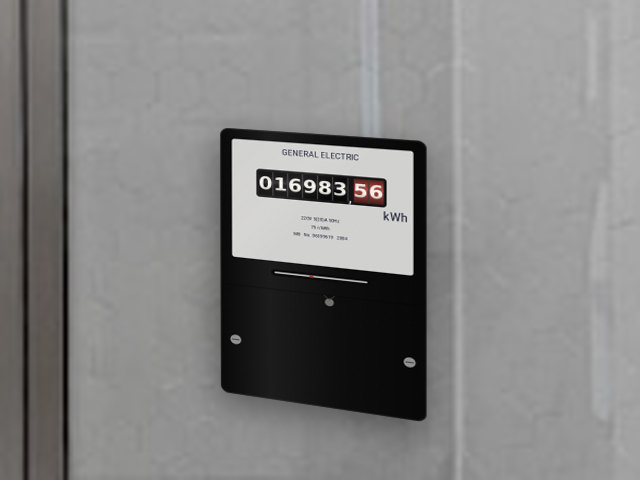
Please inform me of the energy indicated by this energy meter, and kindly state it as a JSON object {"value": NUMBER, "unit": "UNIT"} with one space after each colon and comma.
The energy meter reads {"value": 16983.56, "unit": "kWh"}
